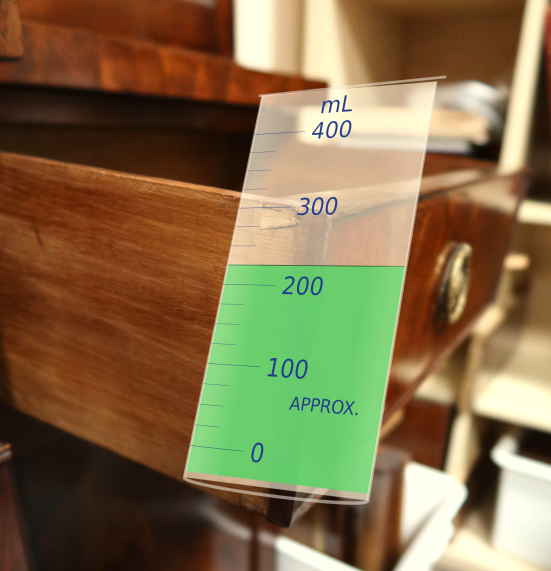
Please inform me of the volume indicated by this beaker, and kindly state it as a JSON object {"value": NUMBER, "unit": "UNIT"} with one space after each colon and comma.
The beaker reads {"value": 225, "unit": "mL"}
